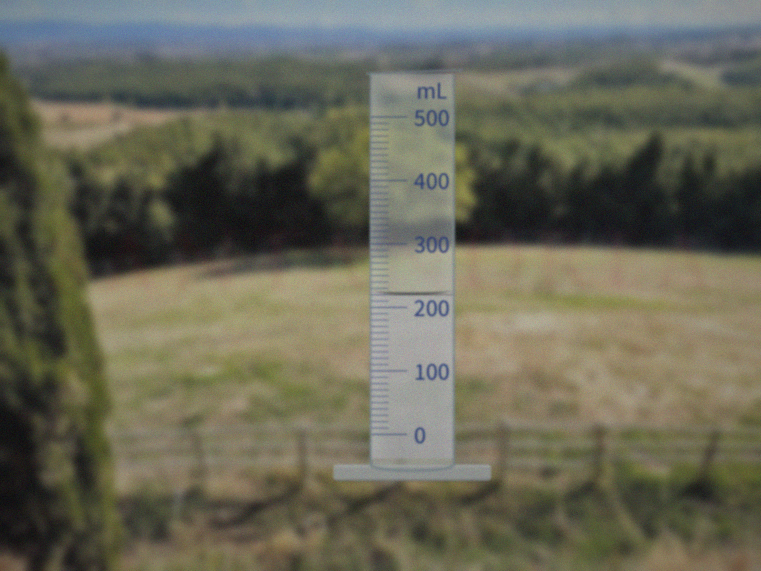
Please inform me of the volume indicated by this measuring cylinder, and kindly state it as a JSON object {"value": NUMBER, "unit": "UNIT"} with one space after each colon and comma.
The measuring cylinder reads {"value": 220, "unit": "mL"}
